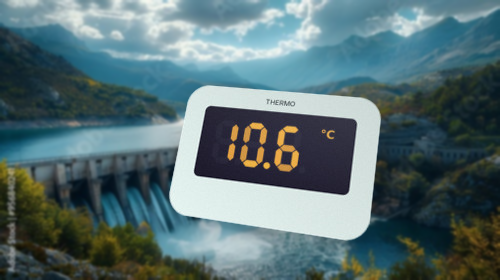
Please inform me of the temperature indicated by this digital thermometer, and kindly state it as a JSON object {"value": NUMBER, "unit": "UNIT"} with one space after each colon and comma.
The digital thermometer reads {"value": 10.6, "unit": "°C"}
